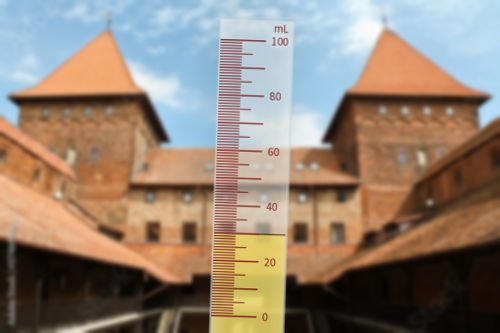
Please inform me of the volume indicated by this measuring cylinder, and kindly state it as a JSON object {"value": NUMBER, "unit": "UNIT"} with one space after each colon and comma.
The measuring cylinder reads {"value": 30, "unit": "mL"}
